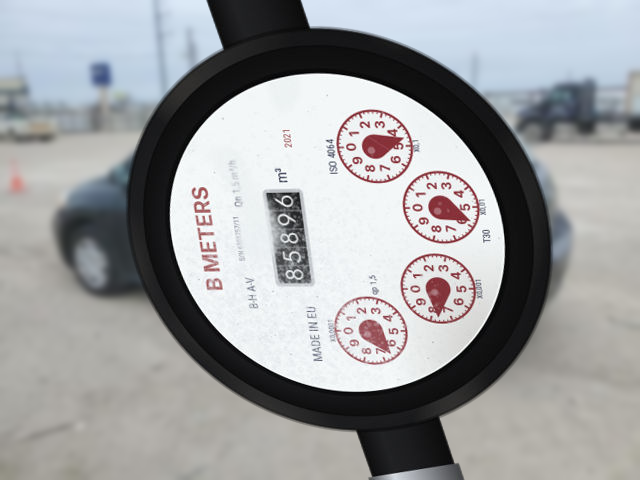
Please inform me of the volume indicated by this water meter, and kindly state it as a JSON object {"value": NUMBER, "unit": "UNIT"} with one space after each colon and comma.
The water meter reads {"value": 85896.4576, "unit": "m³"}
